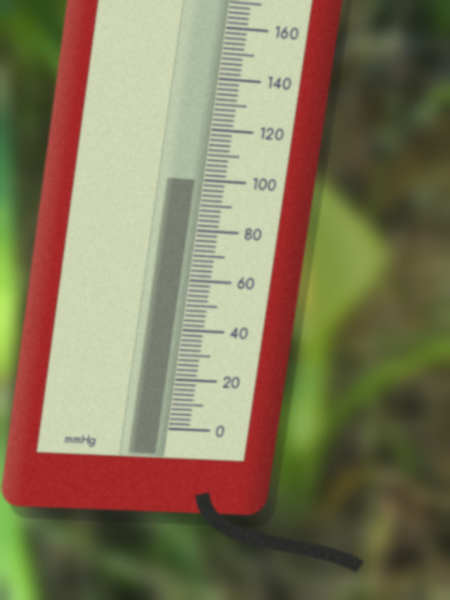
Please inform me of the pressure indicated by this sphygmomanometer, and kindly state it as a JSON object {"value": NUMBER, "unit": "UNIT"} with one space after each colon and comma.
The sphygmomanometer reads {"value": 100, "unit": "mmHg"}
